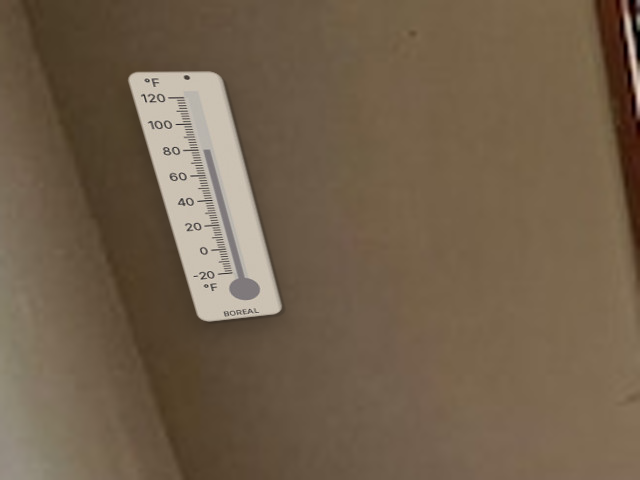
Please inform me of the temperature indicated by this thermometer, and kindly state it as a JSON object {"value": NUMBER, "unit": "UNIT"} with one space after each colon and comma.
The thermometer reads {"value": 80, "unit": "°F"}
